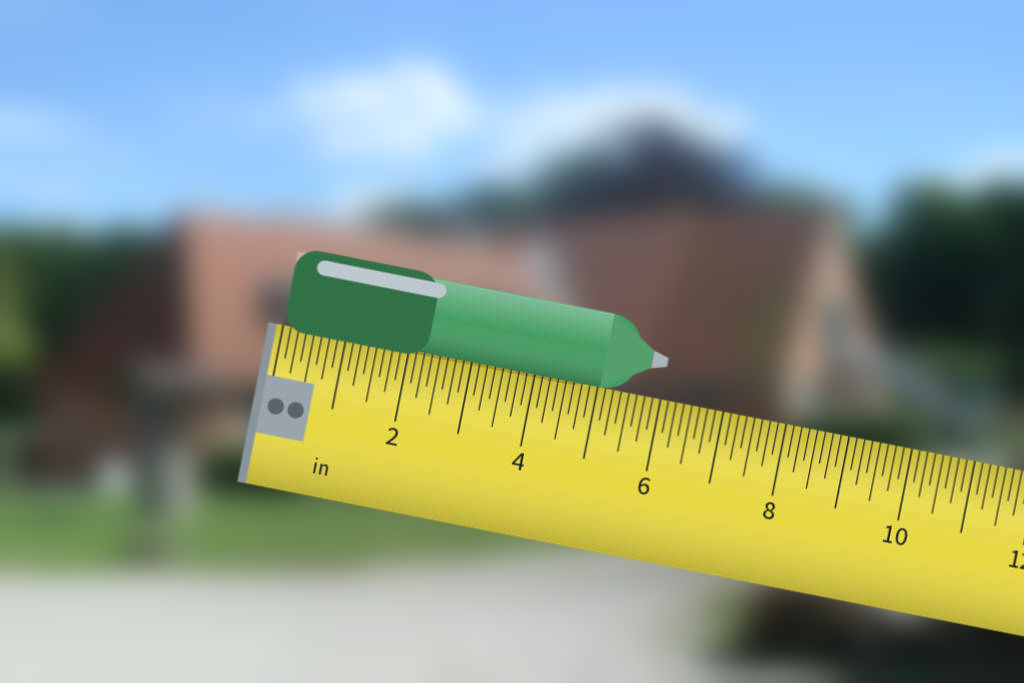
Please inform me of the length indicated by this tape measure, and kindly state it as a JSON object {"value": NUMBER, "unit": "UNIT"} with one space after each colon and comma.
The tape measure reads {"value": 6, "unit": "in"}
